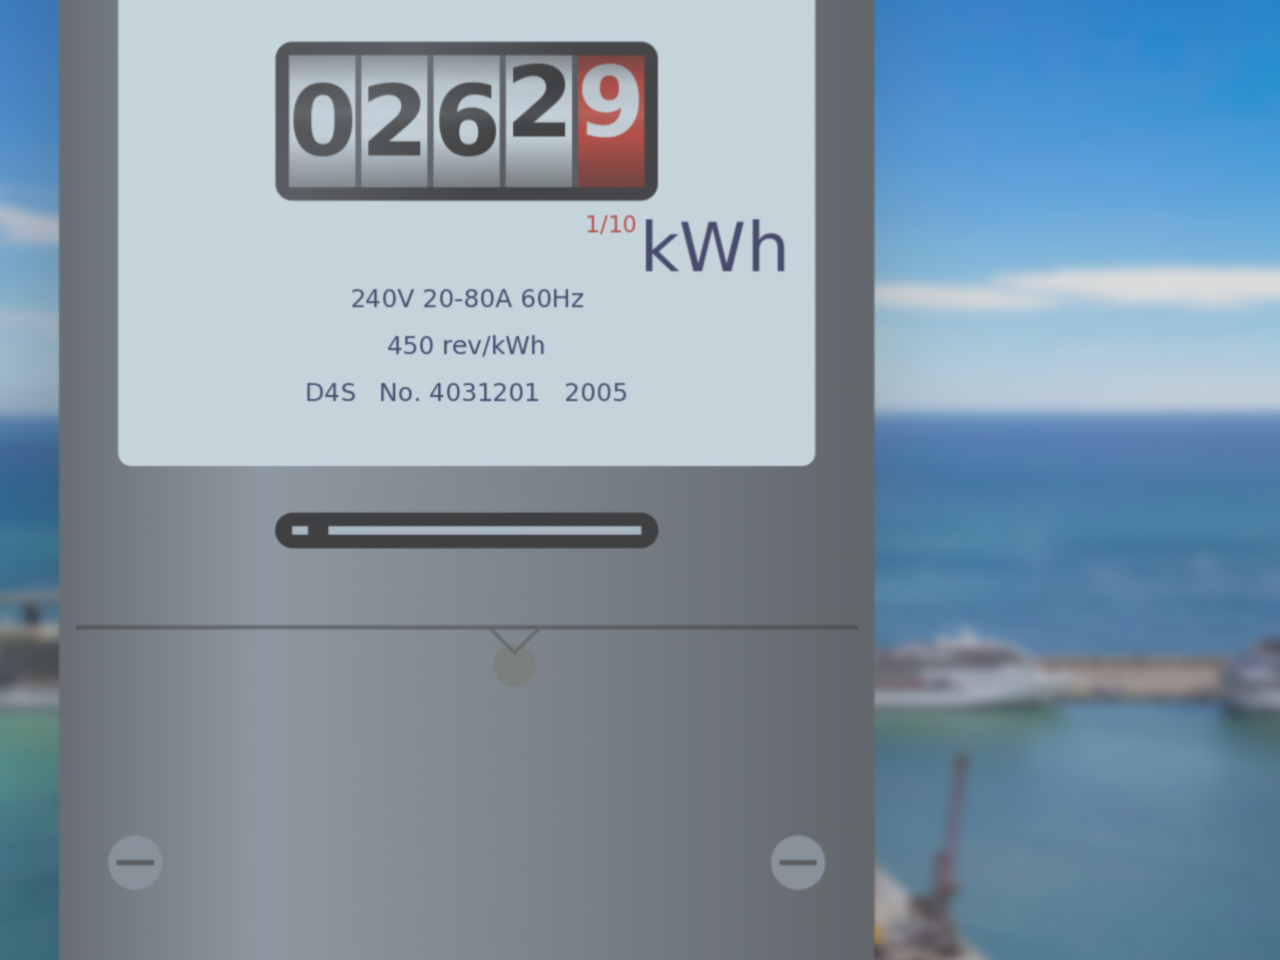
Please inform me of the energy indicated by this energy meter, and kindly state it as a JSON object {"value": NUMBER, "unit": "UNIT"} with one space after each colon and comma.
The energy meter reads {"value": 262.9, "unit": "kWh"}
